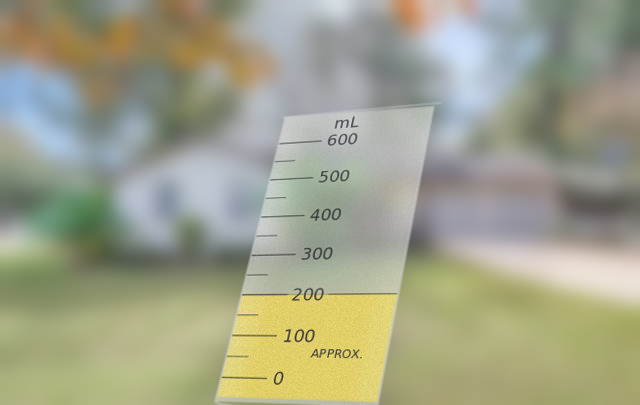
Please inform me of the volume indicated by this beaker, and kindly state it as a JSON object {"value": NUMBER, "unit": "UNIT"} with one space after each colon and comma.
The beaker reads {"value": 200, "unit": "mL"}
